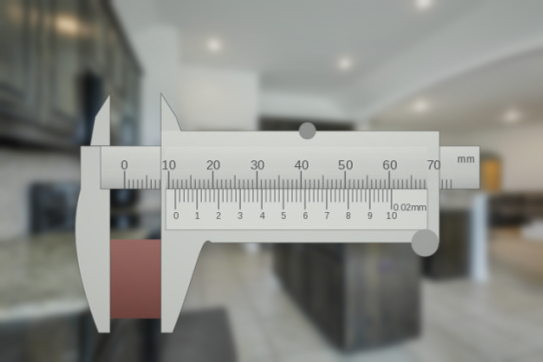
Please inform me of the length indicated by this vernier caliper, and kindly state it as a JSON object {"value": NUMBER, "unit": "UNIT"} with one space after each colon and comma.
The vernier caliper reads {"value": 11.5, "unit": "mm"}
